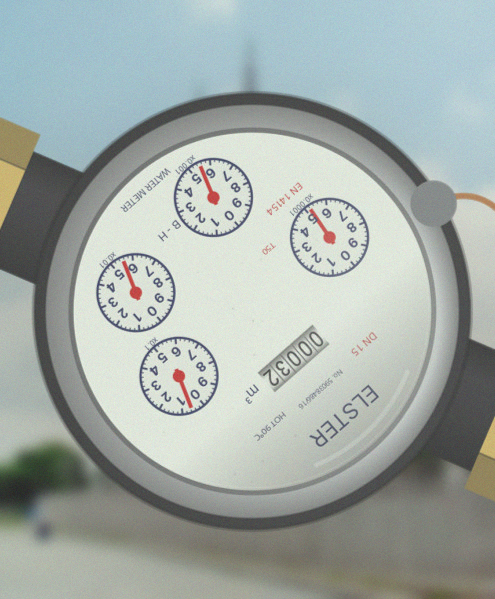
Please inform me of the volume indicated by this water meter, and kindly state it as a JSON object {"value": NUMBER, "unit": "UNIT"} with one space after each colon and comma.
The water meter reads {"value": 32.0555, "unit": "m³"}
